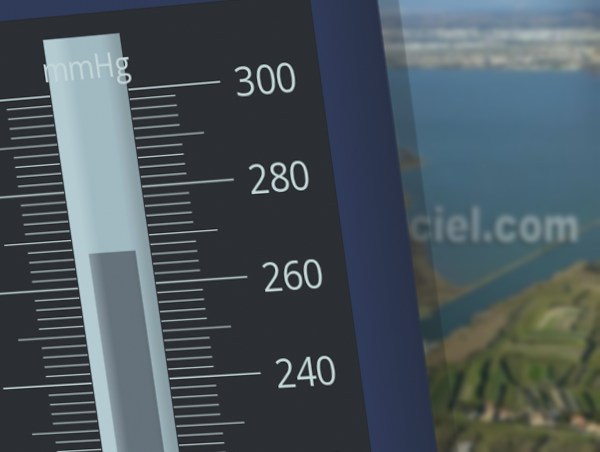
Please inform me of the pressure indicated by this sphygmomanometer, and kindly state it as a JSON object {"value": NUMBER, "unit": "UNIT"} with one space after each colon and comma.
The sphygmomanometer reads {"value": 267, "unit": "mmHg"}
